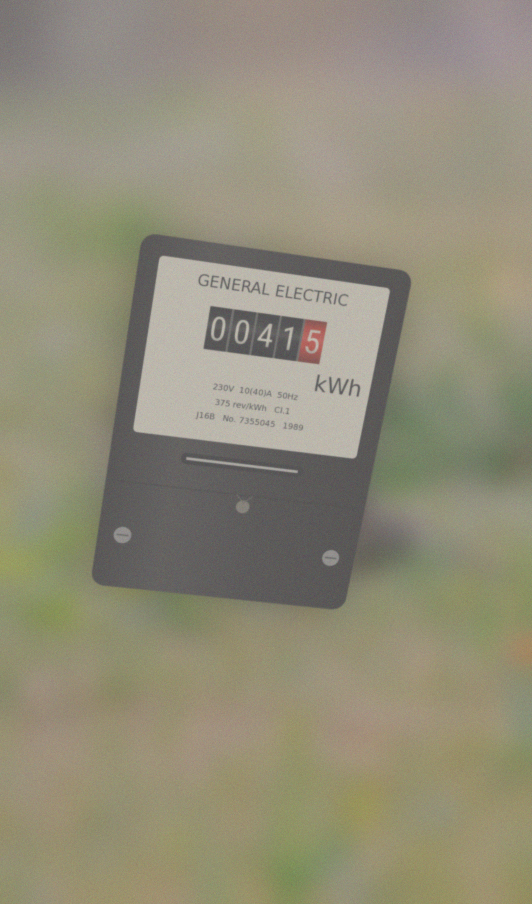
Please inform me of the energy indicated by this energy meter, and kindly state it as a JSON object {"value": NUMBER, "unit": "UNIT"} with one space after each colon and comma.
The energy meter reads {"value": 41.5, "unit": "kWh"}
